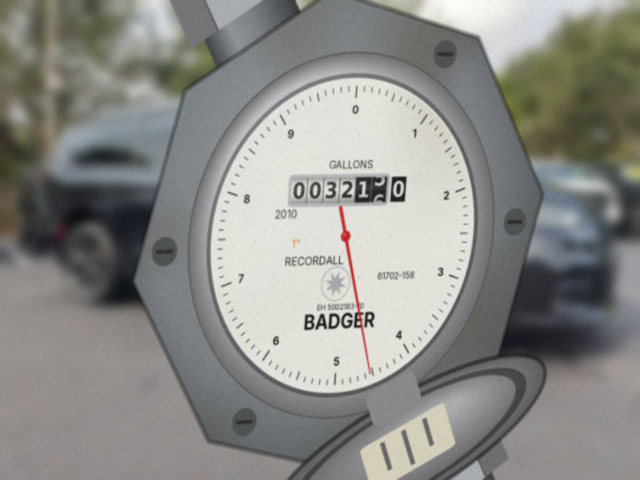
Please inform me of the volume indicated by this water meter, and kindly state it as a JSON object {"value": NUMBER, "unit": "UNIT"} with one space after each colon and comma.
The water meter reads {"value": 32154.5, "unit": "gal"}
